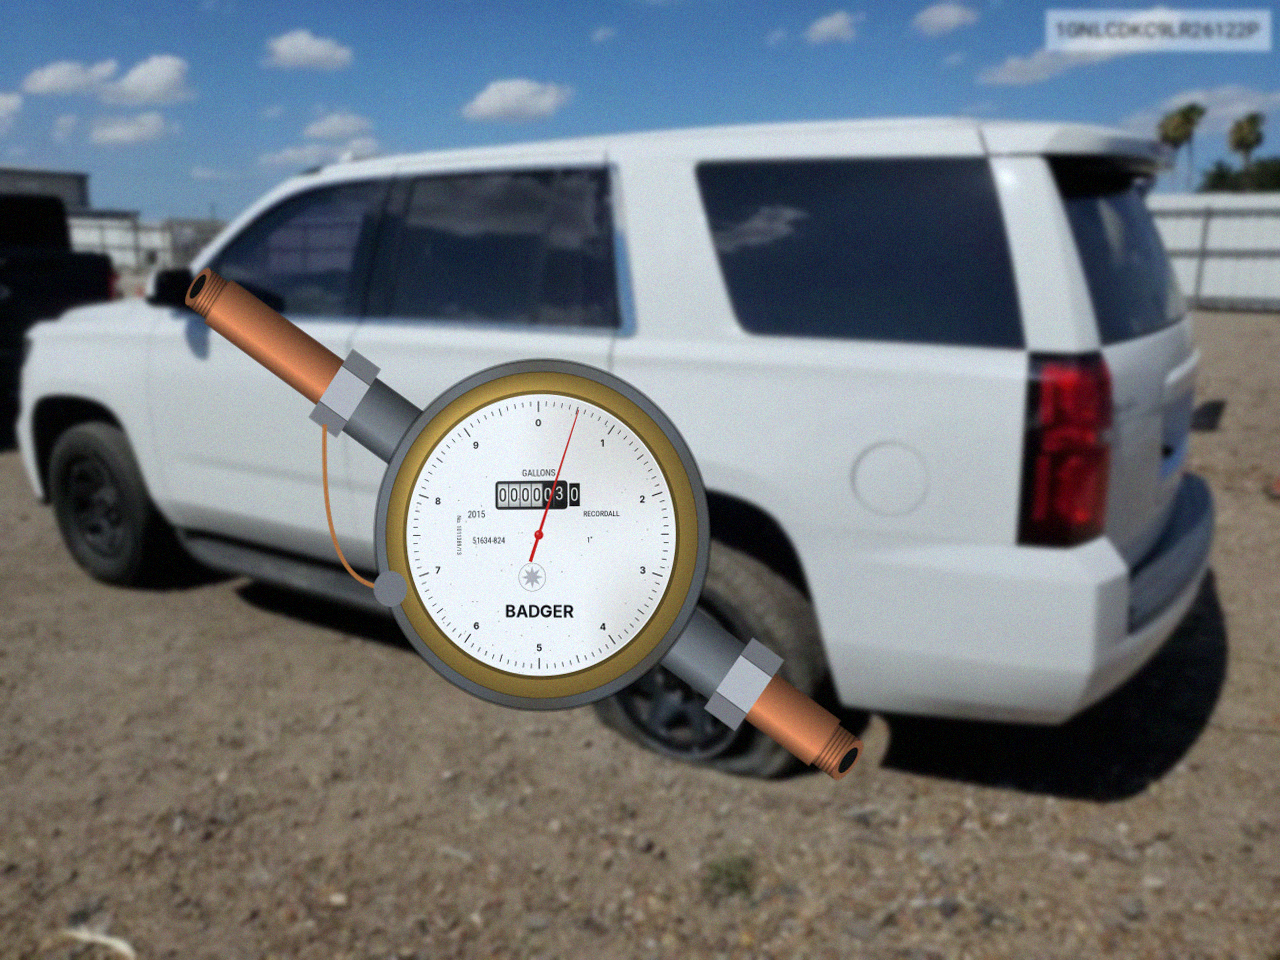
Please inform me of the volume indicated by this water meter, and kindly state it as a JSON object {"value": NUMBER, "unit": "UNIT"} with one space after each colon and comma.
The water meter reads {"value": 30.5, "unit": "gal"}
